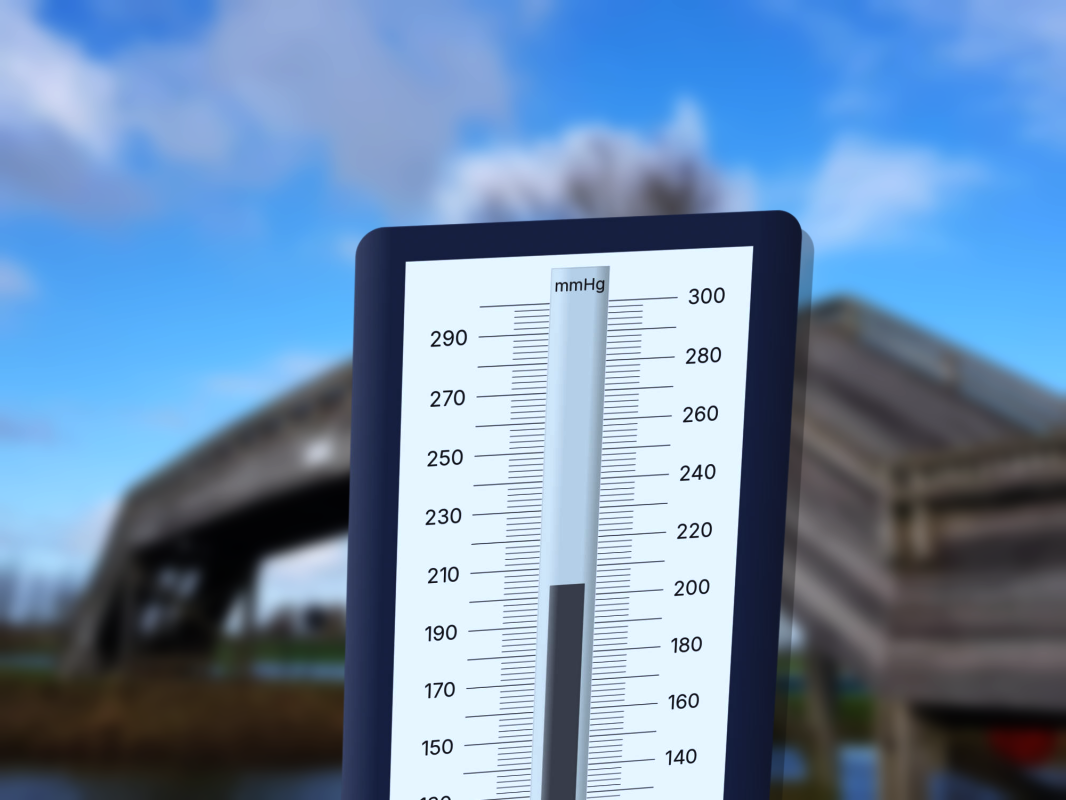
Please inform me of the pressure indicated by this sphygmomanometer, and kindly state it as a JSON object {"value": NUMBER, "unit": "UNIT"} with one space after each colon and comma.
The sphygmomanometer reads {"value": 204, "unit": "mmHg"}
